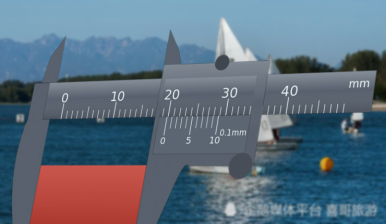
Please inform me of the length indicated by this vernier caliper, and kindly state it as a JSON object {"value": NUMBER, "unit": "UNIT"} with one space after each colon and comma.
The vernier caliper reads {"value": 19.8, "unit": "mm"}
